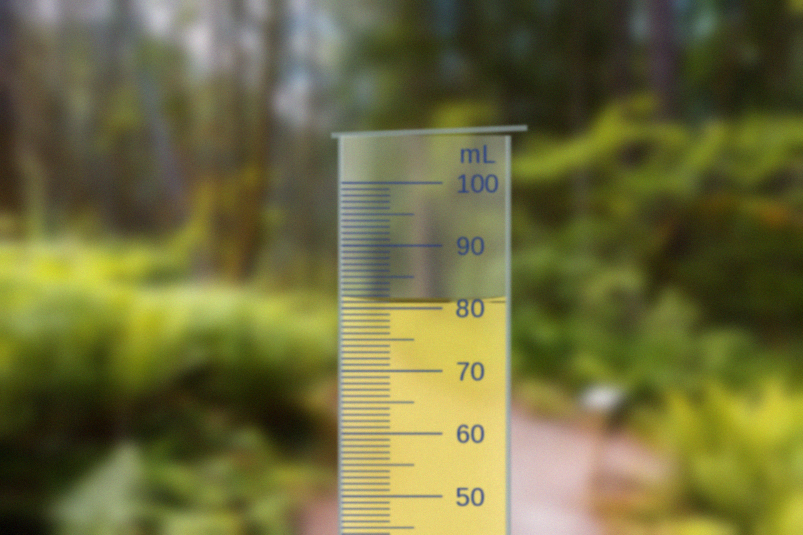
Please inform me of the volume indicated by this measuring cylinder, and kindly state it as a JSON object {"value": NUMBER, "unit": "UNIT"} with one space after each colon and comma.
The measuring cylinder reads {"value": 81, "unit": "mL"}
